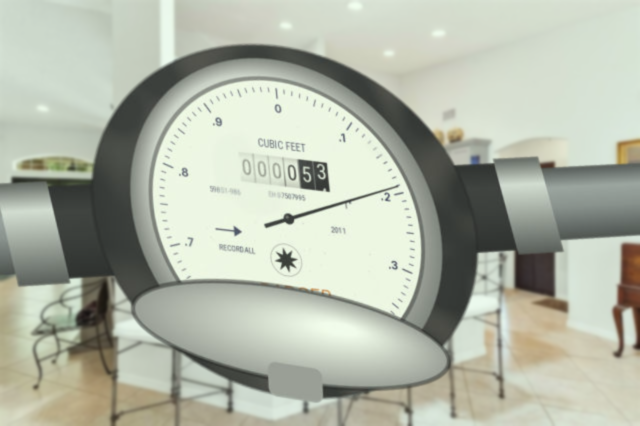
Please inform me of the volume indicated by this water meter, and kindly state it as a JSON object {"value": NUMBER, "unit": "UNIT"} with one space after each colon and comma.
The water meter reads {"value": 53.19, "unit": "ft³"}
